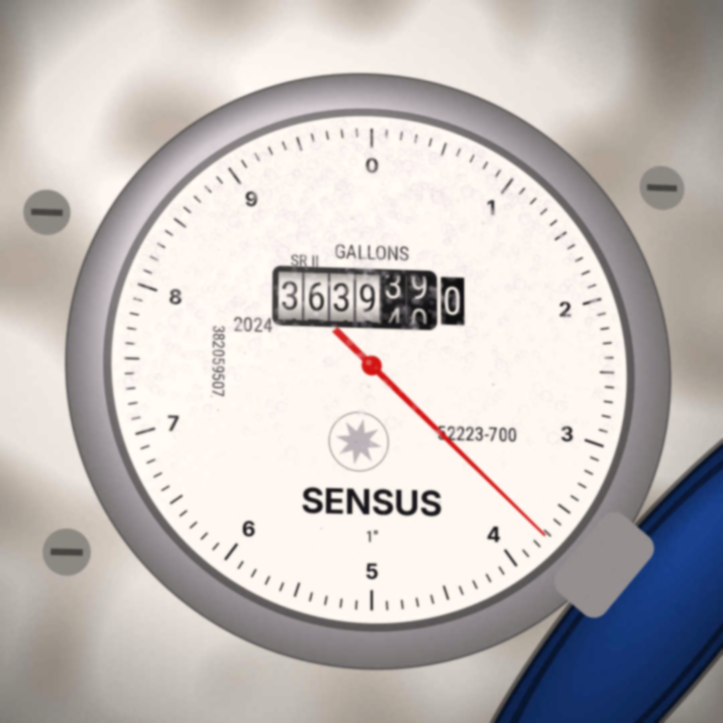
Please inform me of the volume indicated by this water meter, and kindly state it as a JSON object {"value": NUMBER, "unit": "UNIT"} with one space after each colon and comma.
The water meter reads {"value": 3639393.7, "unit": "gal"}
